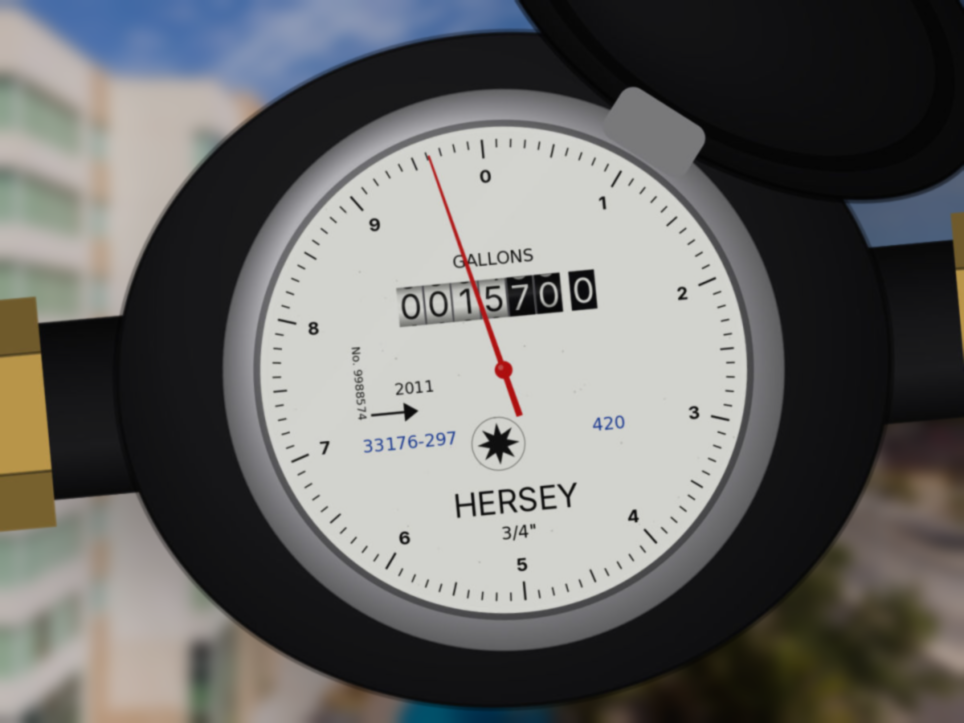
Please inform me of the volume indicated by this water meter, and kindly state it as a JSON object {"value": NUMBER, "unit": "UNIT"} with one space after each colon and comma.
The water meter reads {"value": 15699.6, "unit": "gal"}
